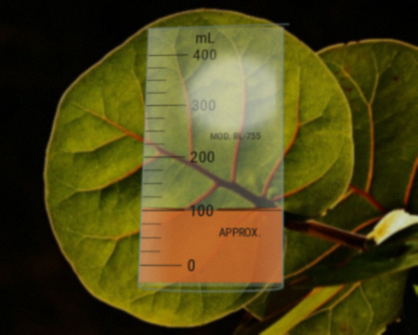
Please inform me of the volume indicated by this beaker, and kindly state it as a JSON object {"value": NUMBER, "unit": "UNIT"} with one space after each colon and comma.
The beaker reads {"value": 100, "unit": "mL"}
